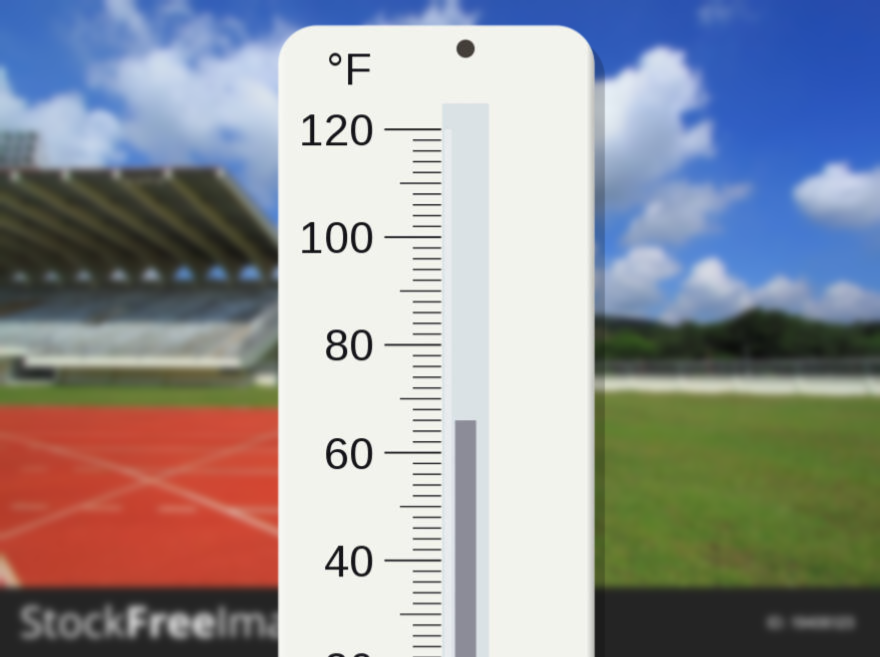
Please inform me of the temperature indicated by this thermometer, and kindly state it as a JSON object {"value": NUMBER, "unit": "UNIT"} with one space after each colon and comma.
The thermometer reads {"value": 66, "unit": "°F"}
